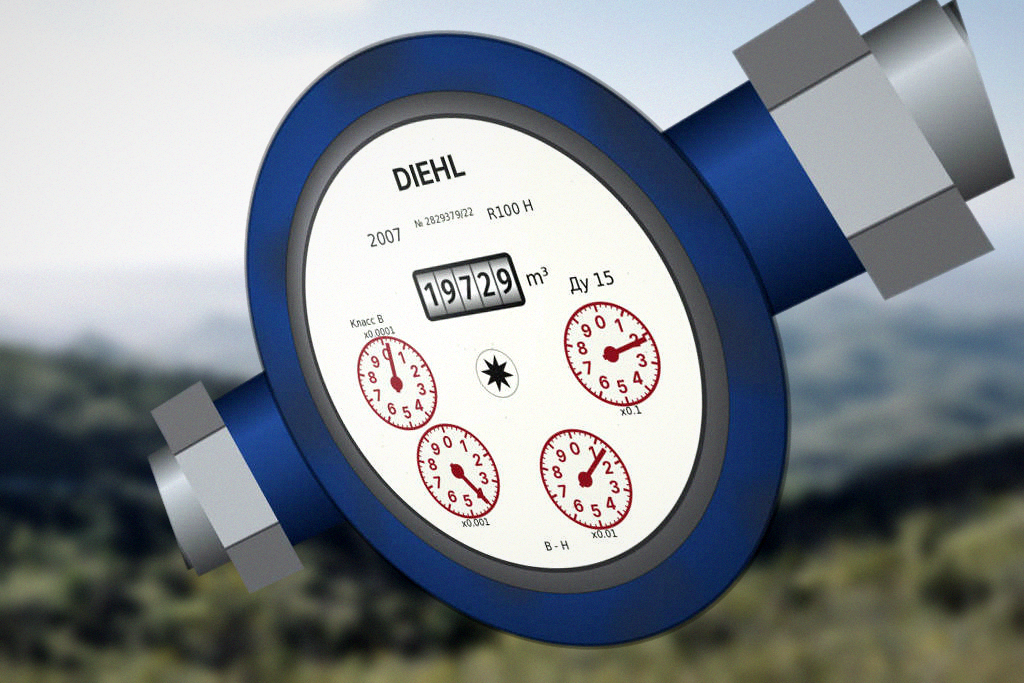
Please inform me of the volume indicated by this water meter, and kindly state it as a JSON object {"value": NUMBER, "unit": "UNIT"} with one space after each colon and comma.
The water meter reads {"value": 19729.2140, "unit": "m³"}
